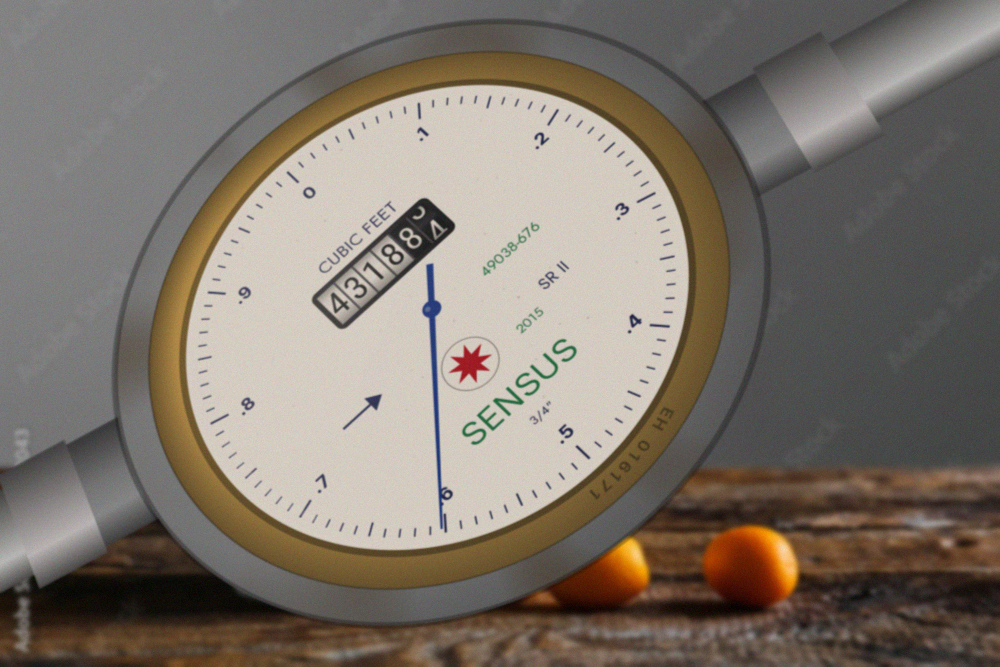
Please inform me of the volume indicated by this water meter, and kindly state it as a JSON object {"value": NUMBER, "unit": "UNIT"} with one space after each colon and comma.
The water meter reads {"value": 431883.60, "unit": "ft³"}
